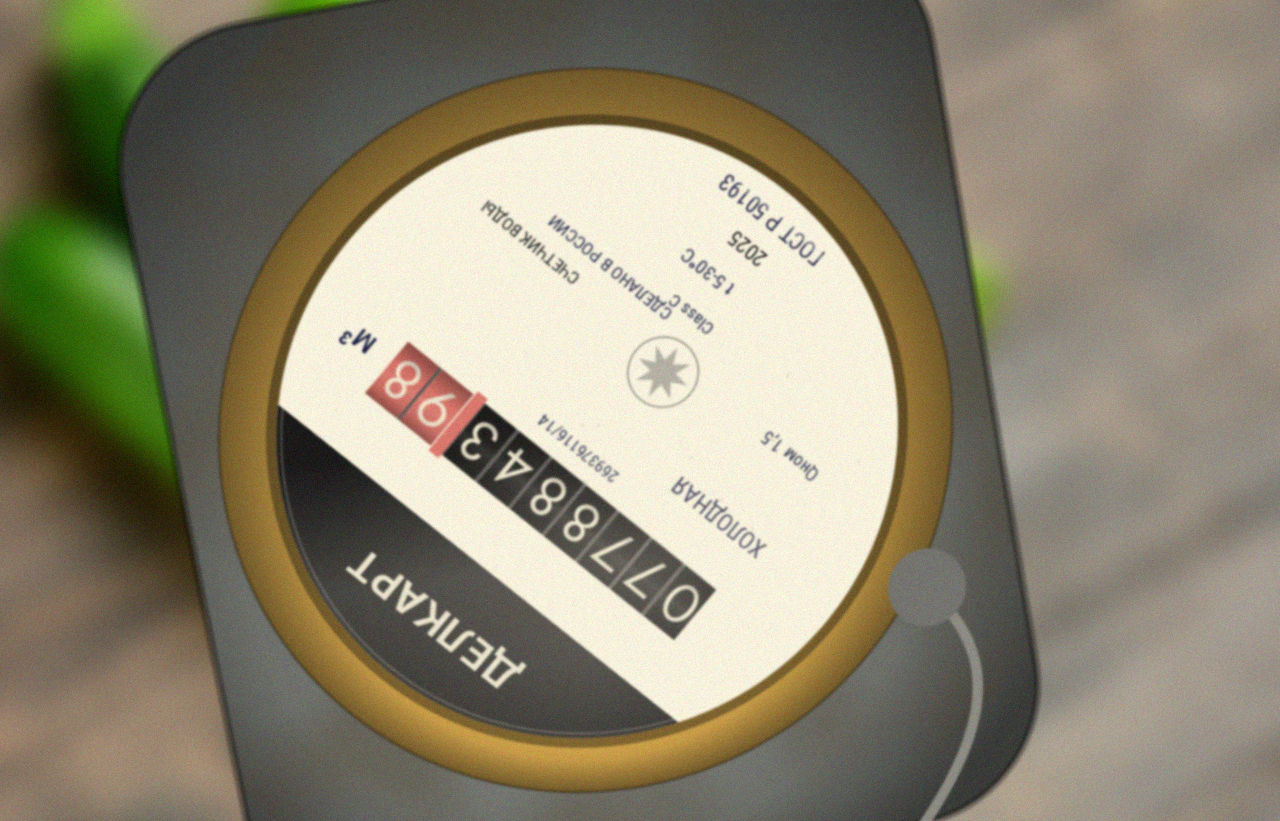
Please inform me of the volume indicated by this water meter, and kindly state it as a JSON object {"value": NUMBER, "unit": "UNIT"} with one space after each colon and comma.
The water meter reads {"value": 778843.98, "unit": "m³"}
